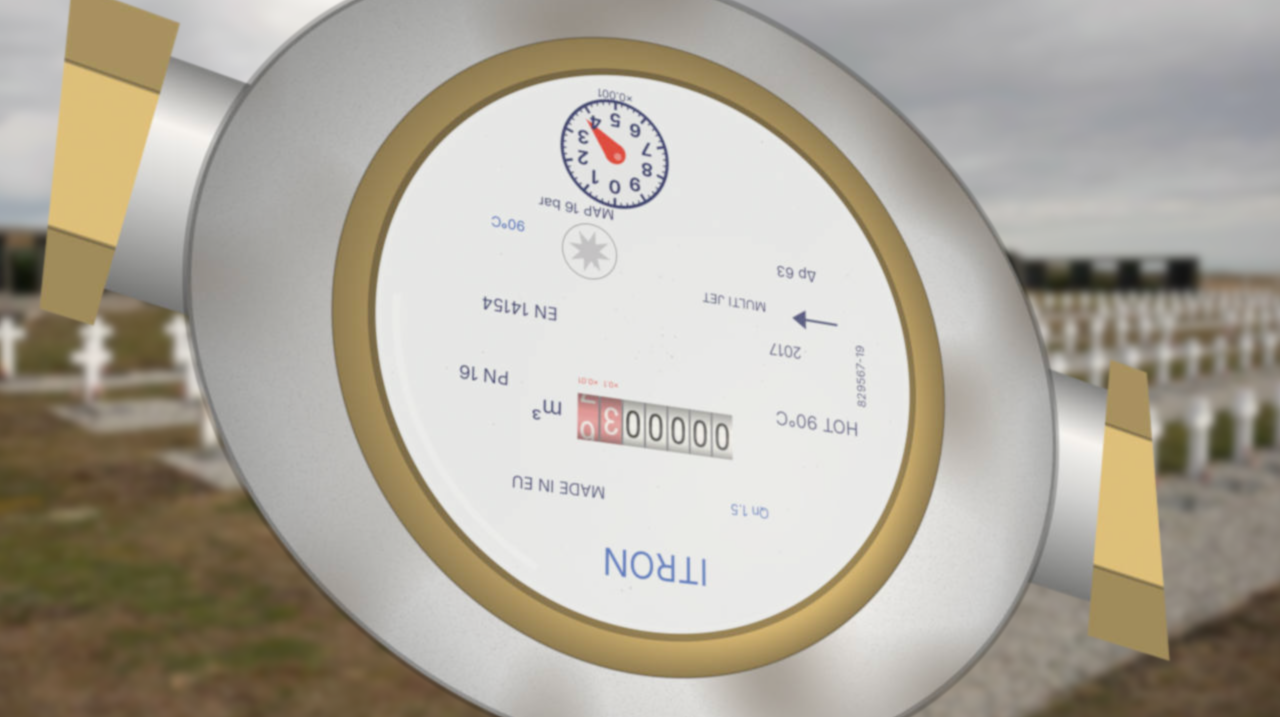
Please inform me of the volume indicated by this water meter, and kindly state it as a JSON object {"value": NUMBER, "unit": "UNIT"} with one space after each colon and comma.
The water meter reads {"value": 0.363, "unit": "m³"}
